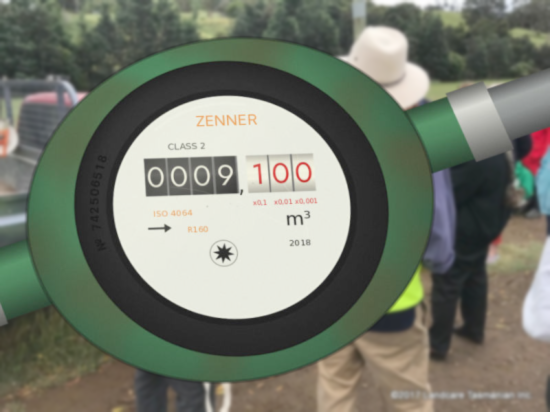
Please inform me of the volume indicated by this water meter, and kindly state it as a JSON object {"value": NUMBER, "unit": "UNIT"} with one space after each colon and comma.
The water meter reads {"value": 9.100, "unit": "m³"}
